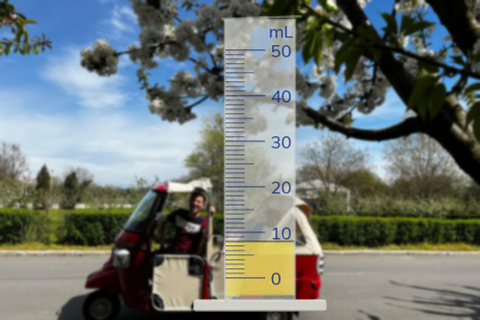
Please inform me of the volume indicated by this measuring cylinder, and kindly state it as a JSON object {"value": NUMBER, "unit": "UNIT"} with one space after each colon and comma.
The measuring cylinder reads {"value": 8, "unit": "mL"}
